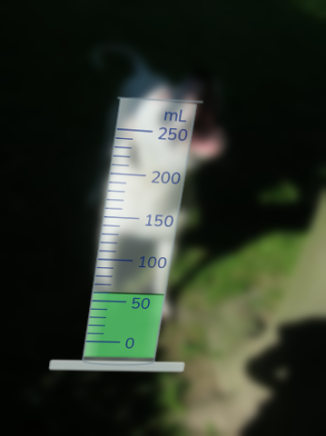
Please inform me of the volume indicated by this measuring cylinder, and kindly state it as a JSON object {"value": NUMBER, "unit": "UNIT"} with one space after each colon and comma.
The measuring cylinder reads {"value": 60, "unit": "mL"}
